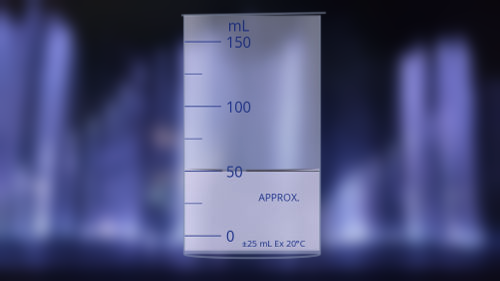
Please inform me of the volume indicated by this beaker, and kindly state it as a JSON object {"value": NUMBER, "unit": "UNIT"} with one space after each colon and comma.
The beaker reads {"value": 50, "unit": "mL"}
